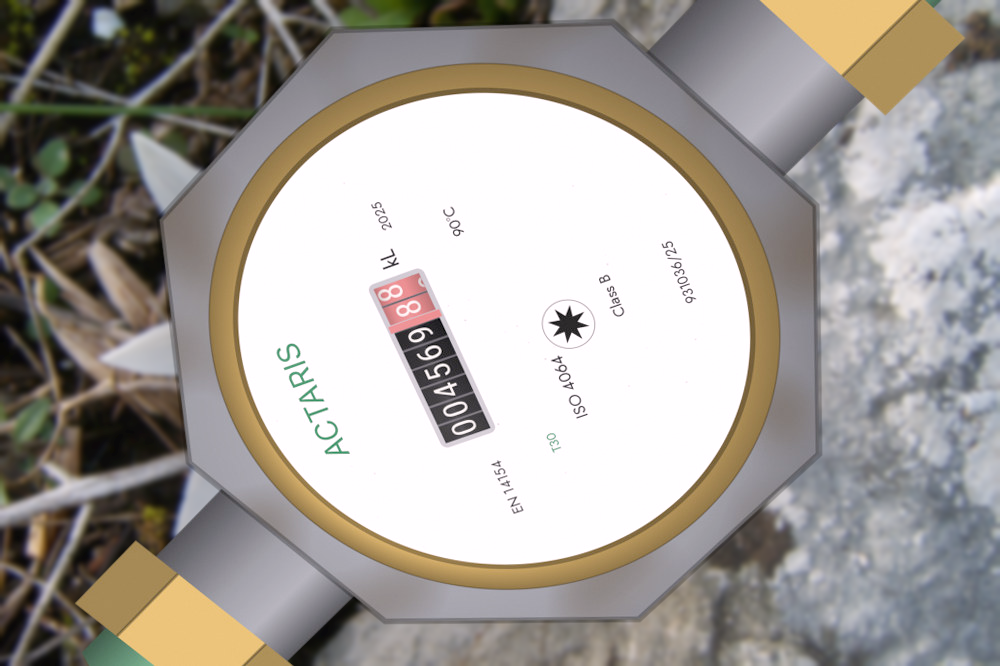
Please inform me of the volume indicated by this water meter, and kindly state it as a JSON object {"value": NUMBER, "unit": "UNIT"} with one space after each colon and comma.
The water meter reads {"value": 4569.88, "unit": "kL"}
